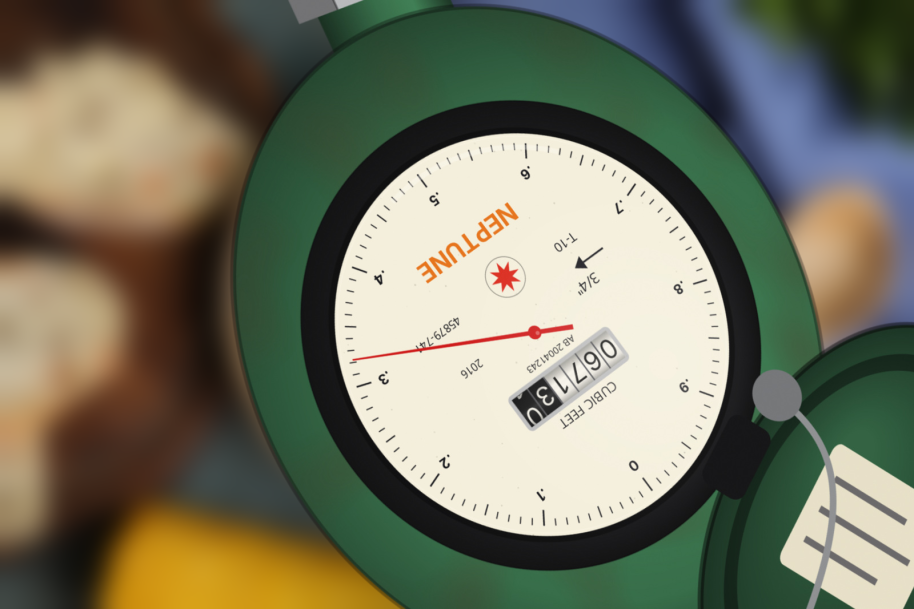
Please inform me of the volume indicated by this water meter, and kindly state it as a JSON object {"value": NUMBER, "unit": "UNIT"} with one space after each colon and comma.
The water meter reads {"value": 67130.32, "unit": "ft³"}
